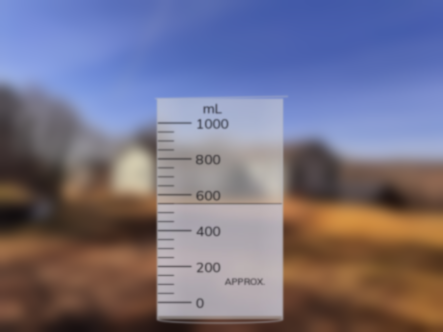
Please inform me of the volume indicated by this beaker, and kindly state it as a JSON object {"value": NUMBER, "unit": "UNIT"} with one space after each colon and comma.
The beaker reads {"value": 550, "unit": "mL"}
